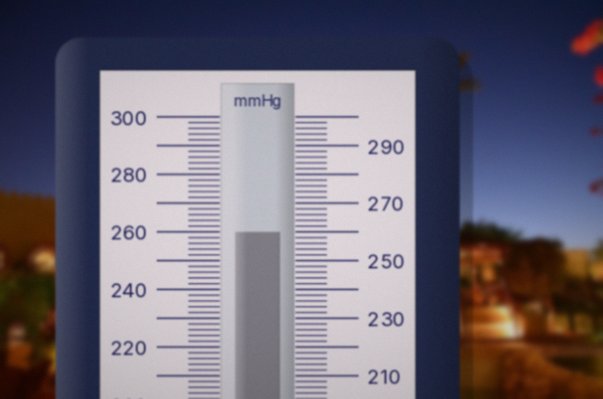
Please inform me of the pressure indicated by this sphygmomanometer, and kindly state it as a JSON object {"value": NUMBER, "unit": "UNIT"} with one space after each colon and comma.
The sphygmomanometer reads {"value": 260, "unit": "mmHg"}
